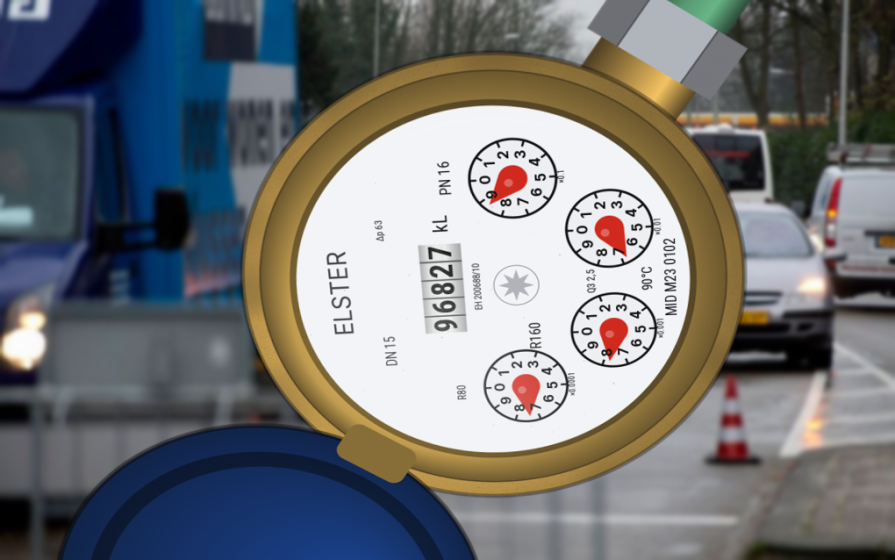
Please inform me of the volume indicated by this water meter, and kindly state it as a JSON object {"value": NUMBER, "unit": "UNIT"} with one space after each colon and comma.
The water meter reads {"value": 96827.8677, "unit": "kL"}
